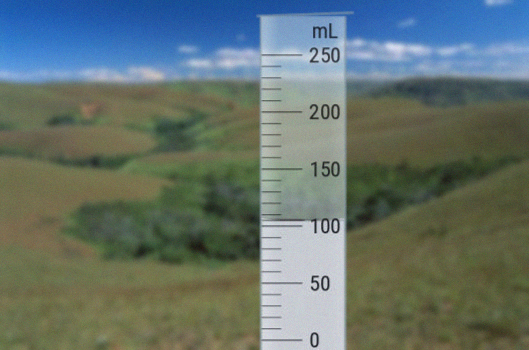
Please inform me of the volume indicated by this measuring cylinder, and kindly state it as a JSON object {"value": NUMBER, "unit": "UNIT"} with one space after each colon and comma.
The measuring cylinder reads {"value": 105, "unit": "mL"}
